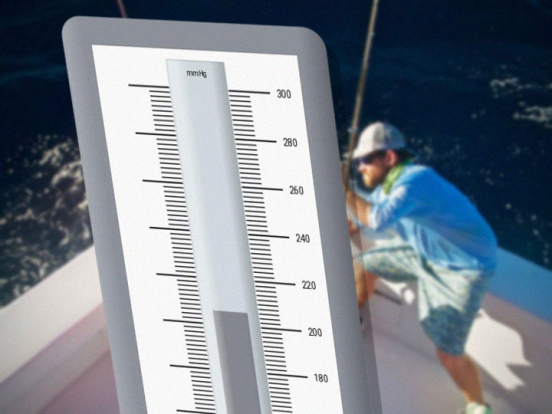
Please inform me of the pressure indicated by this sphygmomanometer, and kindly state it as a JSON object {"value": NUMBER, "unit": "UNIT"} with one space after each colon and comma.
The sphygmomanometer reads {"value": 206, "unit": "mmHg"}
